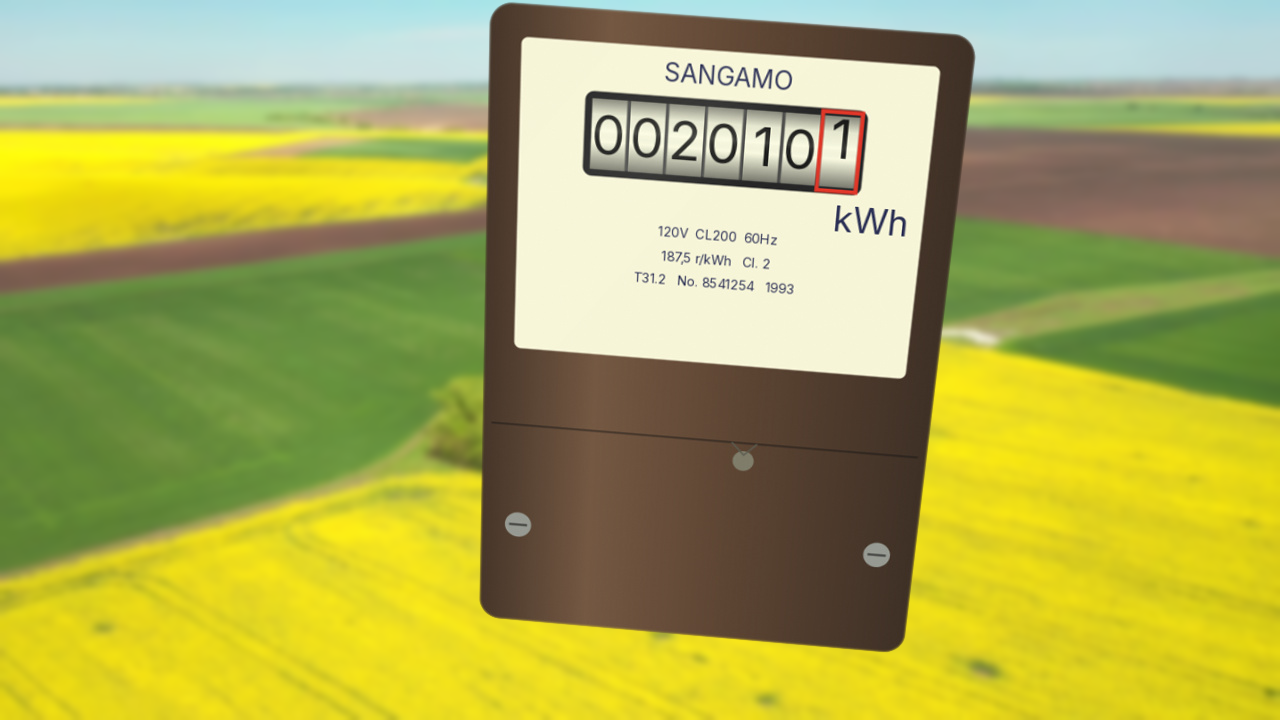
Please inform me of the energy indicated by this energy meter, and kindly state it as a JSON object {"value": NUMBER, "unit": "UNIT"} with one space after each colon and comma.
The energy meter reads {"value": 2010.1, "unit": "kWh"}
